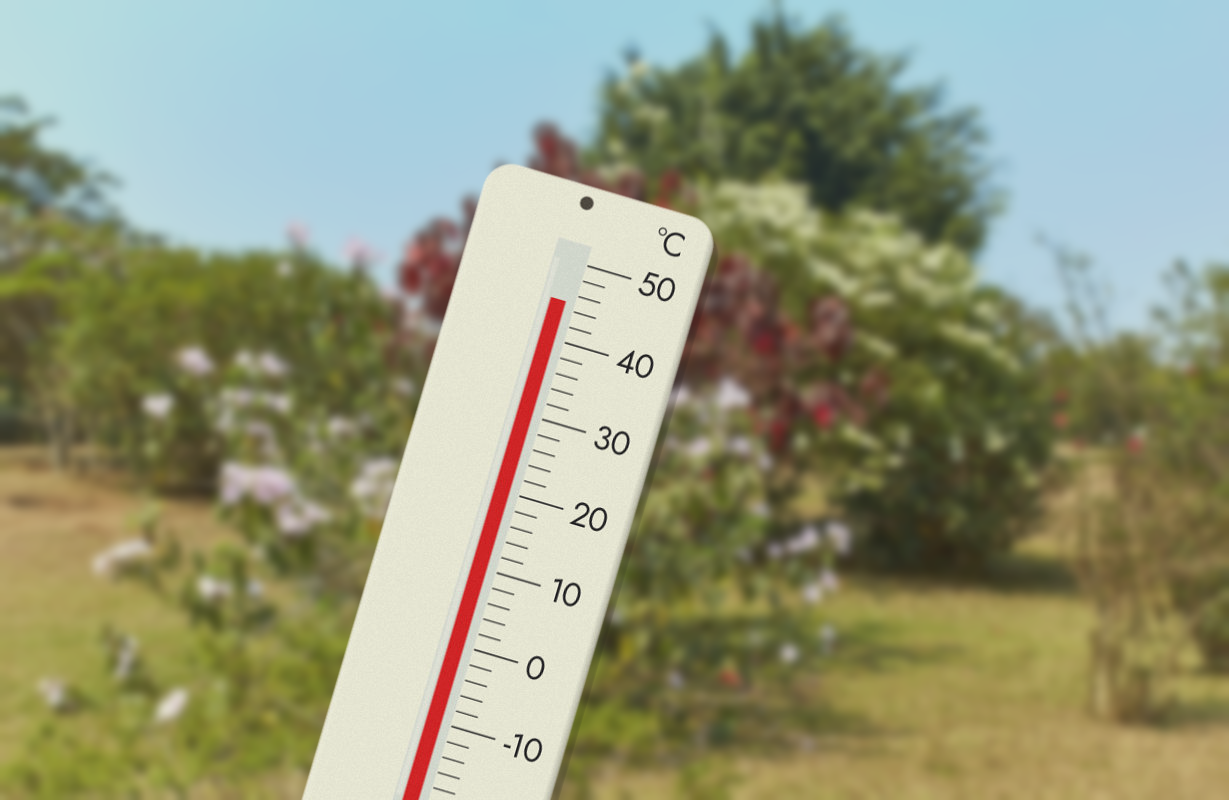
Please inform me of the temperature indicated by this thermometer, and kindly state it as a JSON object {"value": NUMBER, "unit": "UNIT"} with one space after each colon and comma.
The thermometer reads {"value": 45, "unit": "°C"}
